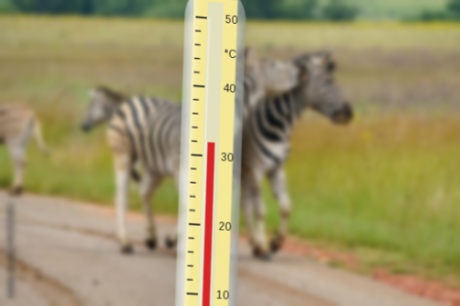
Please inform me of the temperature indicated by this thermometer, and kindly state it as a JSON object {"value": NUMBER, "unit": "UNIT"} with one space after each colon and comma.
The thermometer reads {"value": 32, "unit": "°C"}
